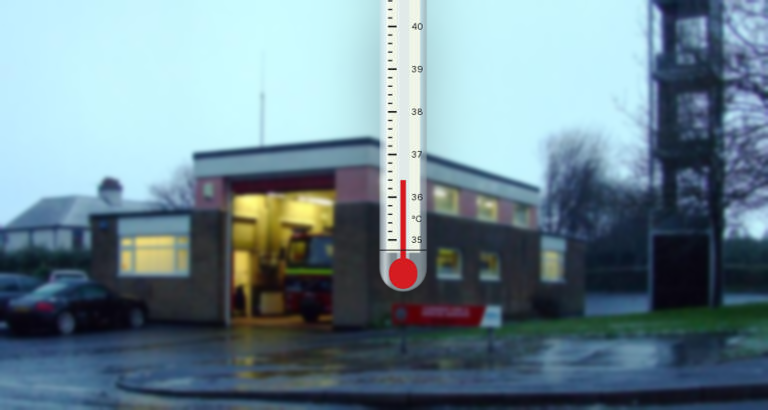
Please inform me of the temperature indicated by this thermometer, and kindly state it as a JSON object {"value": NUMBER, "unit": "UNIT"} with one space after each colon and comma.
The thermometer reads {"value": 36.4, "unit": "°C"}
